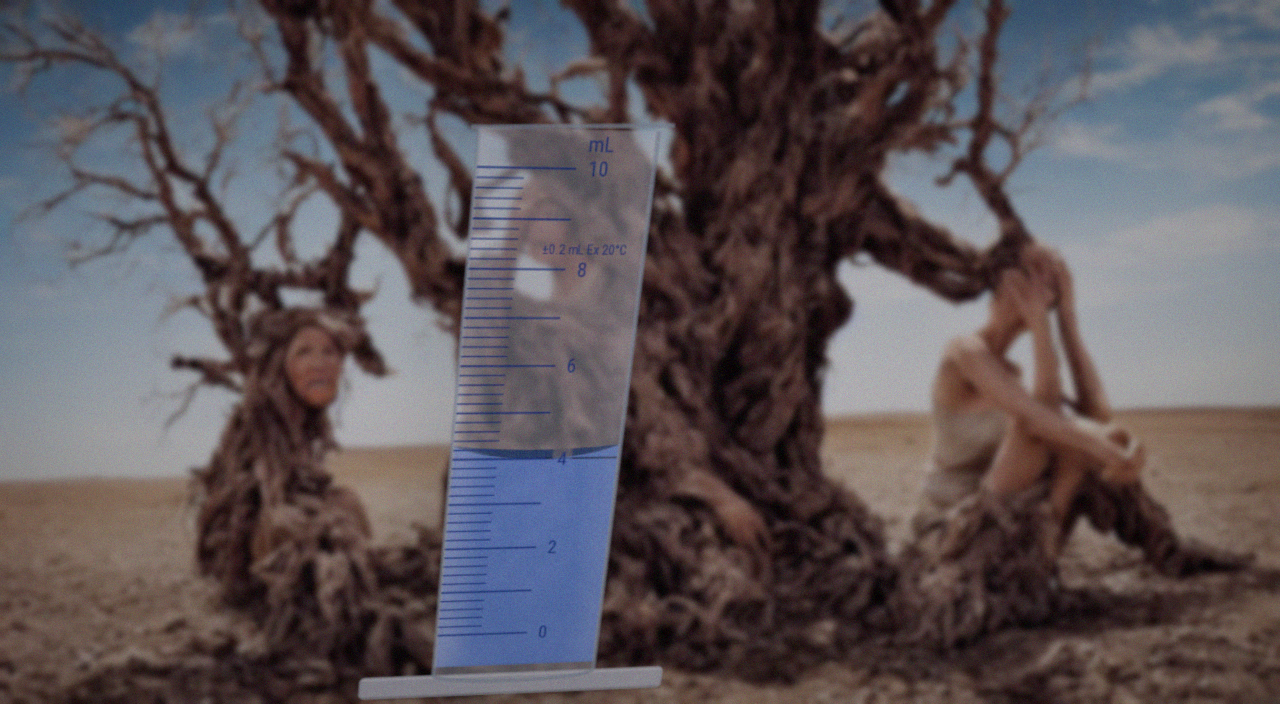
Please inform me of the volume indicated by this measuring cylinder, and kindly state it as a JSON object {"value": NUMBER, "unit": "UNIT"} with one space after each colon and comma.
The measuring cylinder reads {"value": 4, "unit": "mL"}
